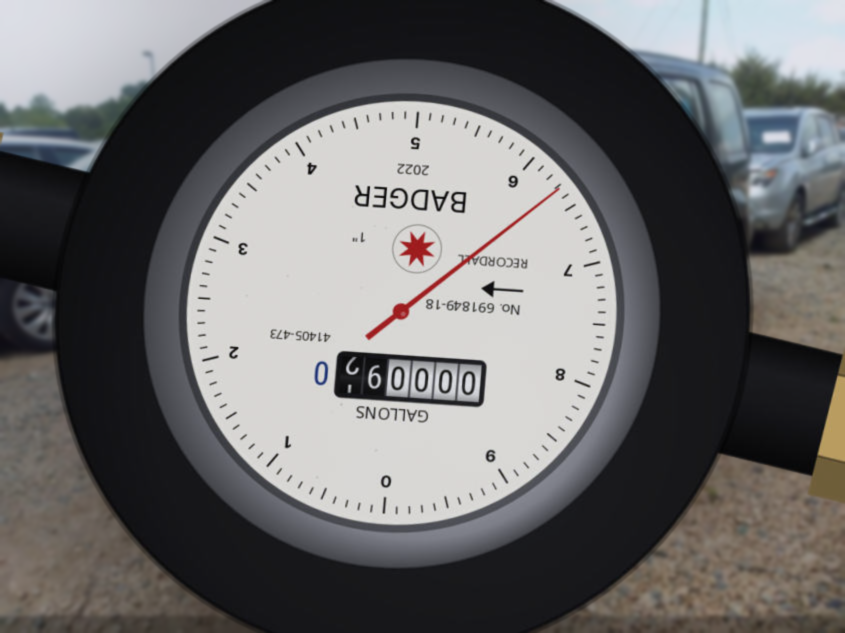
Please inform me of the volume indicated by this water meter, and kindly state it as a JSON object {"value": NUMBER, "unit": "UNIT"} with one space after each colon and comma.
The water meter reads {"value": 916.3, "unit": "gal"}
